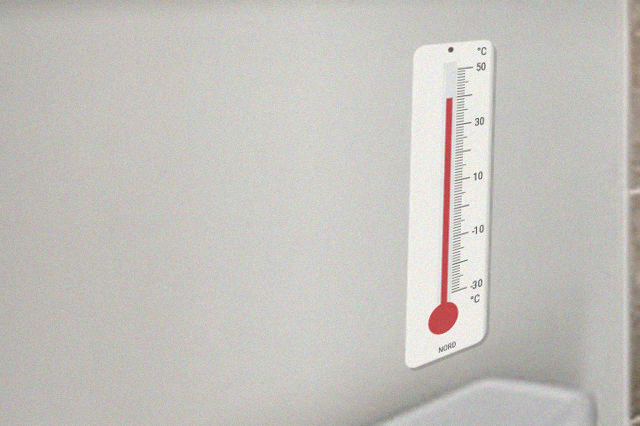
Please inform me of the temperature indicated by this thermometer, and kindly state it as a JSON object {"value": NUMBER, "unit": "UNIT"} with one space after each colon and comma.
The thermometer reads {"value": 40, "unit": "°C"}
